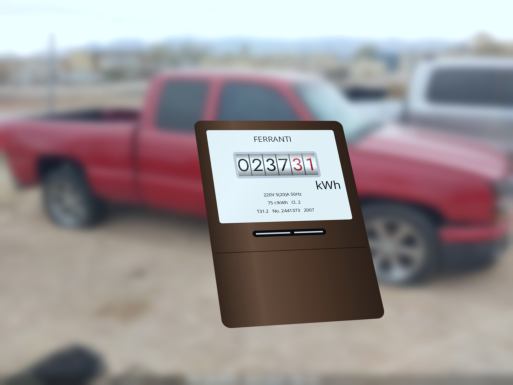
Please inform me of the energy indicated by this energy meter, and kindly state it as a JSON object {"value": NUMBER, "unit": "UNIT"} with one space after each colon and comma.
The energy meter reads {"value": 237.31, "unit": "kWh"}
